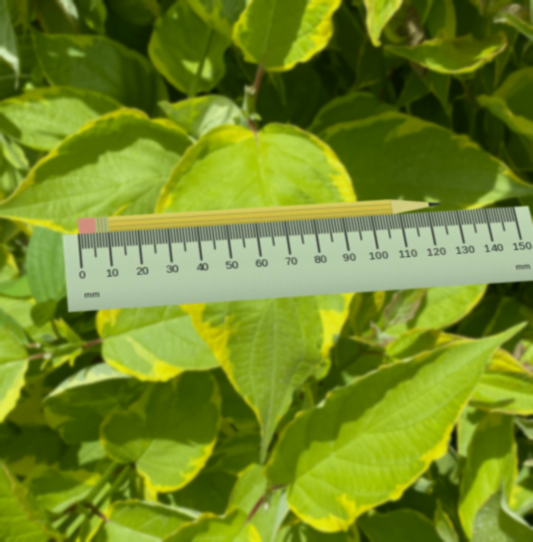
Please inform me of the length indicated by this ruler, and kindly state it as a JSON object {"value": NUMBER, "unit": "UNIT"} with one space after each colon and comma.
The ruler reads {"value": 125, "unit": "mm"}
